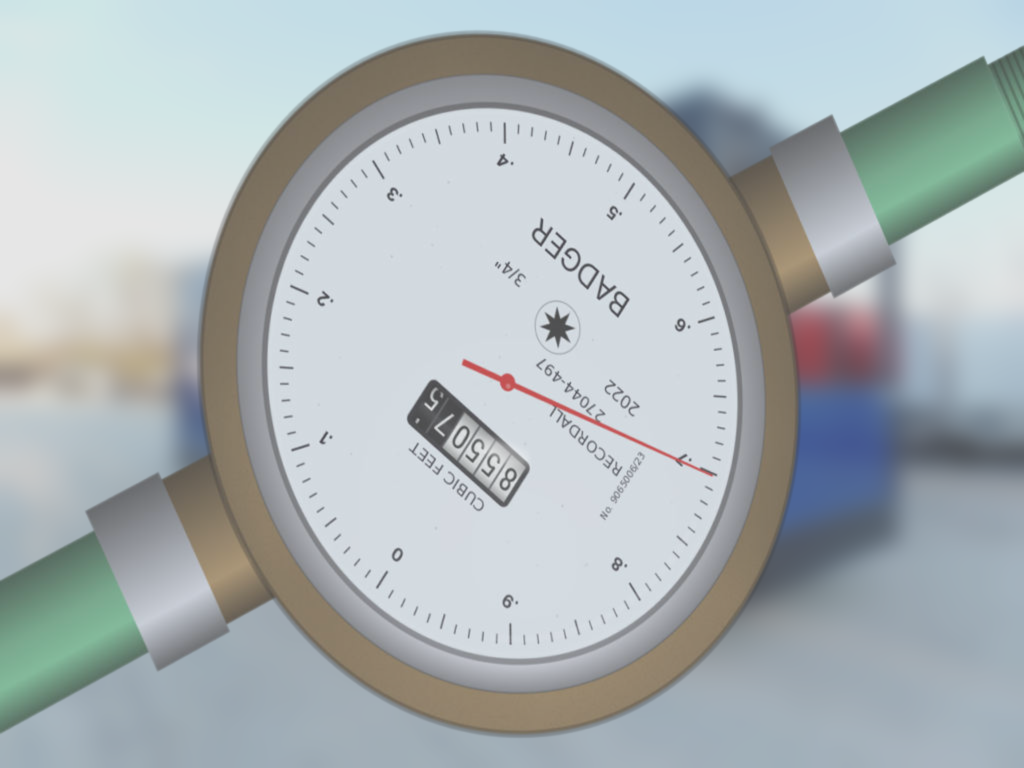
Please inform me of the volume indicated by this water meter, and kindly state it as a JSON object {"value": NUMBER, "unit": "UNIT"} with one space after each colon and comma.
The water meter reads {"value": 855074.70, "unit": "ft³"}
